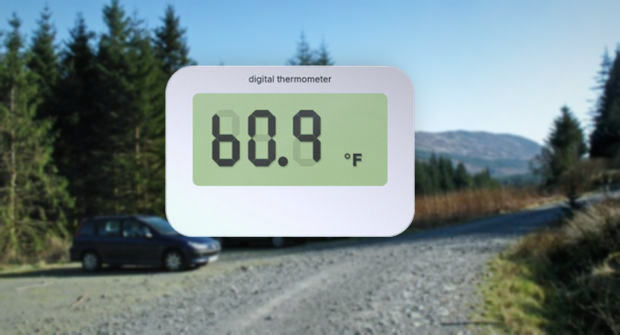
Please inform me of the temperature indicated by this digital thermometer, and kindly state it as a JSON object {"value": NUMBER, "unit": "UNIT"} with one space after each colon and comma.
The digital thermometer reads {"value": 60.9, "unit": "°F"}
